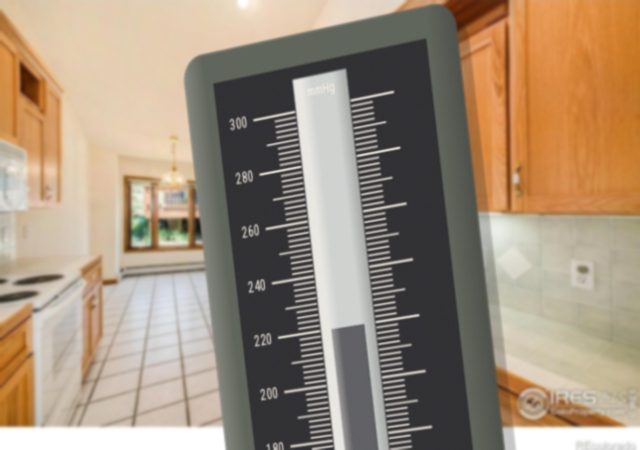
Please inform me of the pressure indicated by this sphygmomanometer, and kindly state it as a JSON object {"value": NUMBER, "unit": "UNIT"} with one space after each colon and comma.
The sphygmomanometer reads {"value": 220, "unit": "mmHg"}
